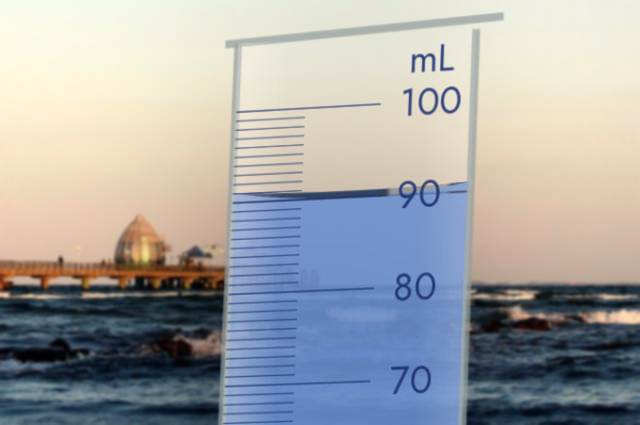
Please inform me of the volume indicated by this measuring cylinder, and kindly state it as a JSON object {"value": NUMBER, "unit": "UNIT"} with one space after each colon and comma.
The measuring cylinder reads {"value": 90, "unit": "mL"}
